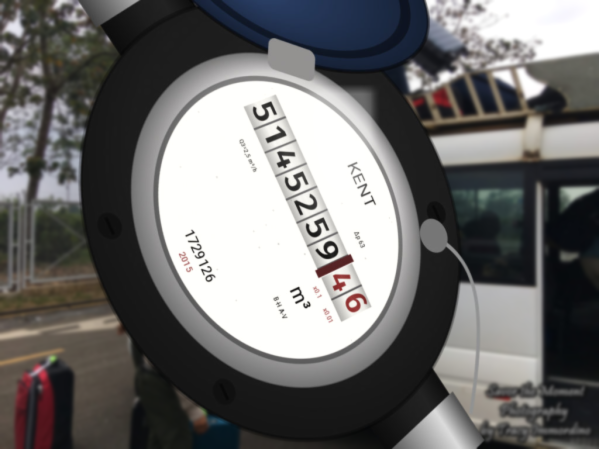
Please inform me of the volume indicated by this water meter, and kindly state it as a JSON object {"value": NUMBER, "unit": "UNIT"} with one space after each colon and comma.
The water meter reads {"value": 5145259.46, "unit": "m³"}
